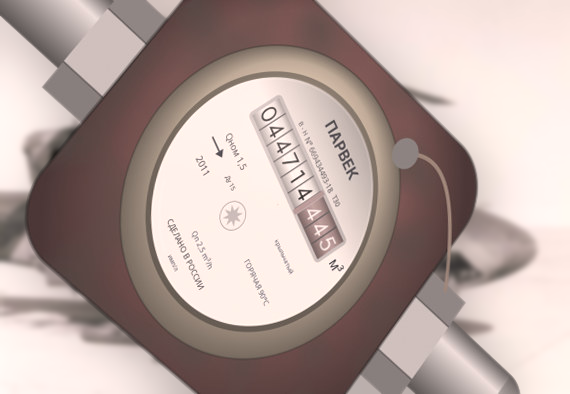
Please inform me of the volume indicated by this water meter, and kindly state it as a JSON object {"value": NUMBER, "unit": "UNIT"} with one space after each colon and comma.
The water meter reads {"value": 44714.445, "unit": "m³"}
